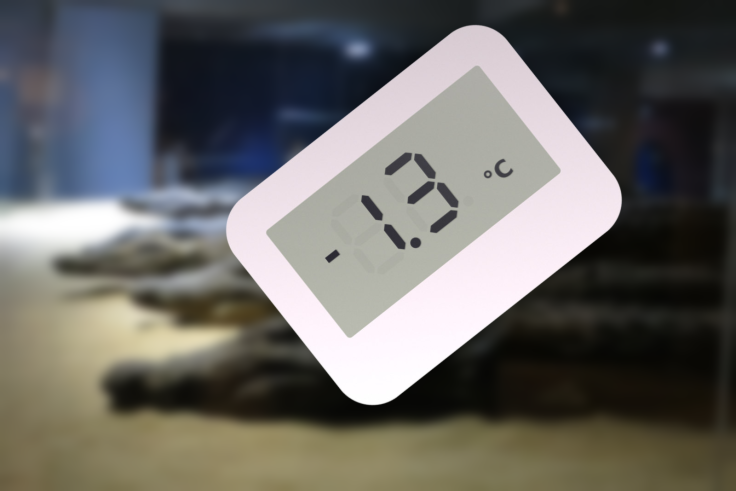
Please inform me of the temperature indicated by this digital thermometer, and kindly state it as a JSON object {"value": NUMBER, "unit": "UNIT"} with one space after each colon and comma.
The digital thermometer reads {"value": -1.3, "unit": "°C"}
